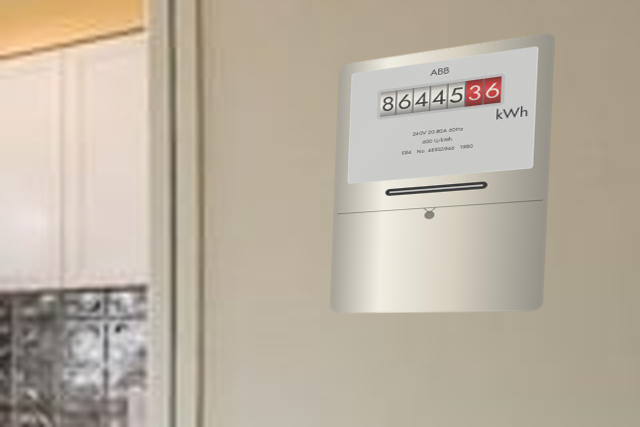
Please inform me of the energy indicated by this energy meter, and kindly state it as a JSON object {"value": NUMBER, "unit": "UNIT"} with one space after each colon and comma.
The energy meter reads {"value": 86445.36, "unit": "kWh"}
